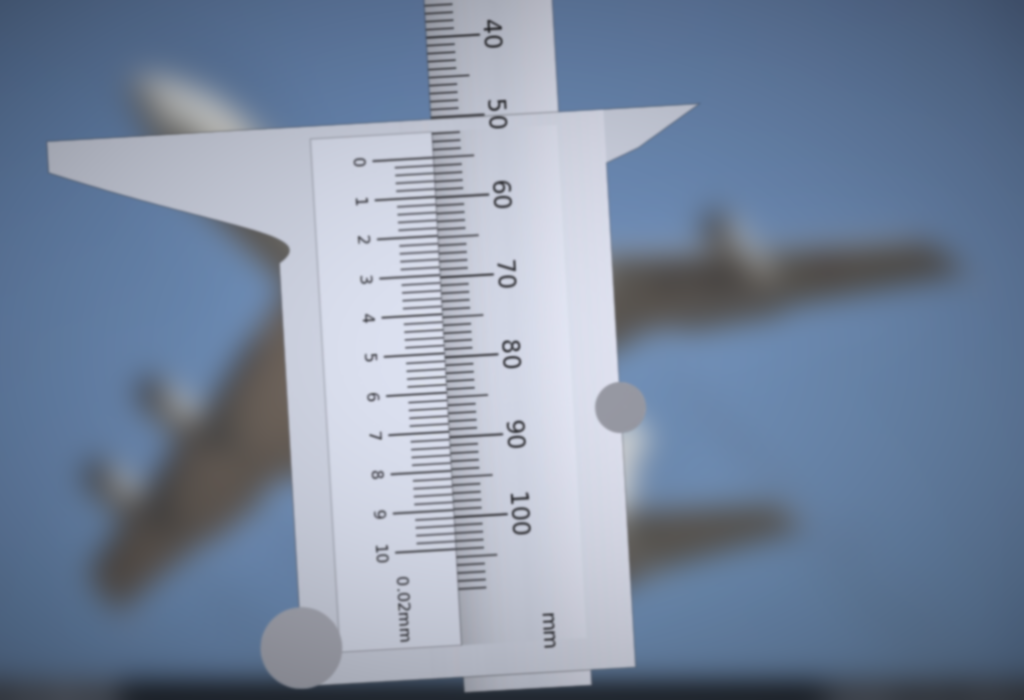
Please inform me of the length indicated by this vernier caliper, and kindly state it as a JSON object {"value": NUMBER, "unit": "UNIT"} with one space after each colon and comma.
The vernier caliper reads {"value": 55.0, "unit": "mm"}
